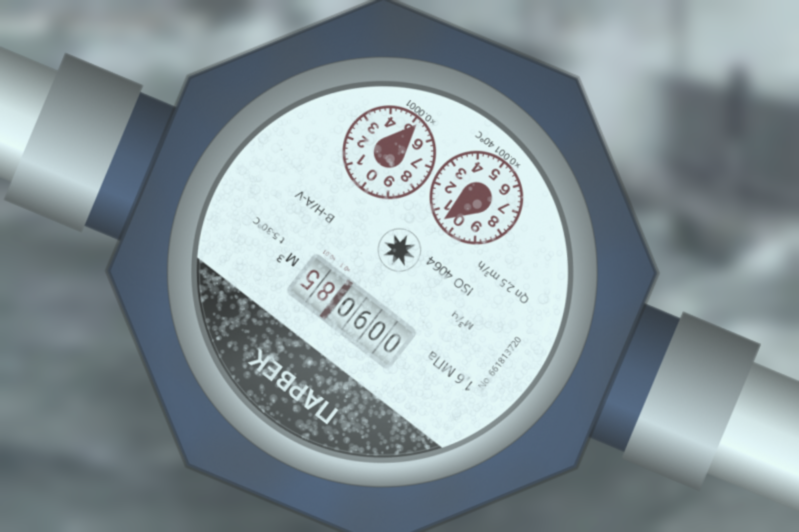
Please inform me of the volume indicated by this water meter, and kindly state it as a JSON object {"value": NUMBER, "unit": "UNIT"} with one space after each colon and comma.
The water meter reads {"value": 90.8505, "unit": "m³"}
